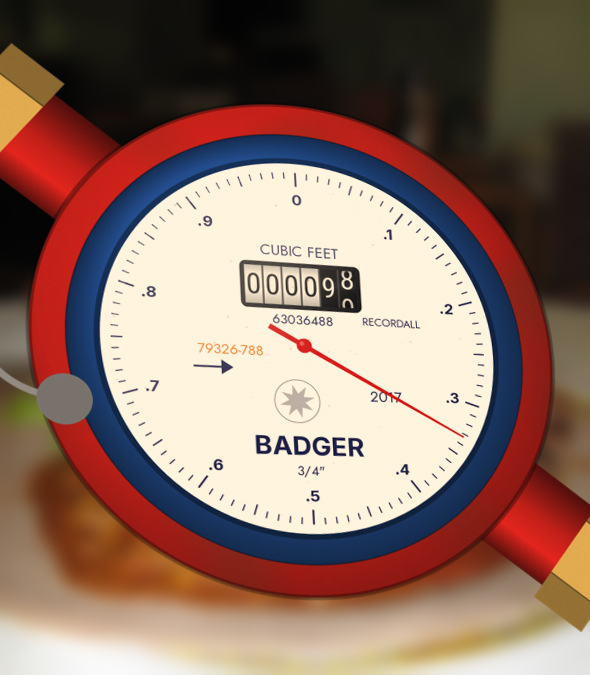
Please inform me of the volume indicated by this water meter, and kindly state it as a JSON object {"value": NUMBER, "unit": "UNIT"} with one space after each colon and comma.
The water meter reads {"value": 98.33, "unit": "ft³"}
